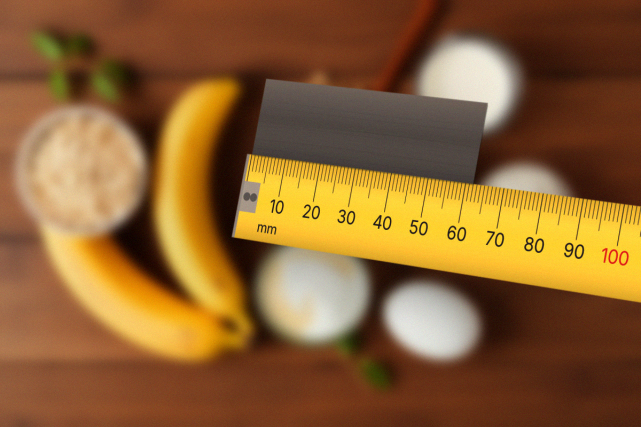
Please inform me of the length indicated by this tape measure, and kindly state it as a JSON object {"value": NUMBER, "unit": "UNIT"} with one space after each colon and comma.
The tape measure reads {"value": 62, "unit": "mm"}
